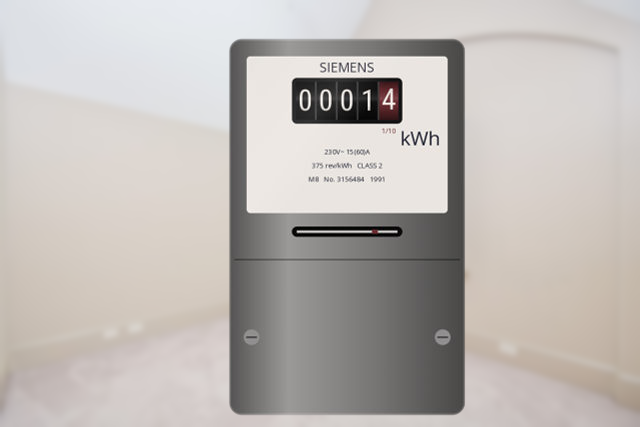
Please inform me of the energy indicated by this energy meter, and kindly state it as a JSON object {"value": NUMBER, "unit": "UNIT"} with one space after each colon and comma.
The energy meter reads {"value": 1.4, "unit": "kWh"}
